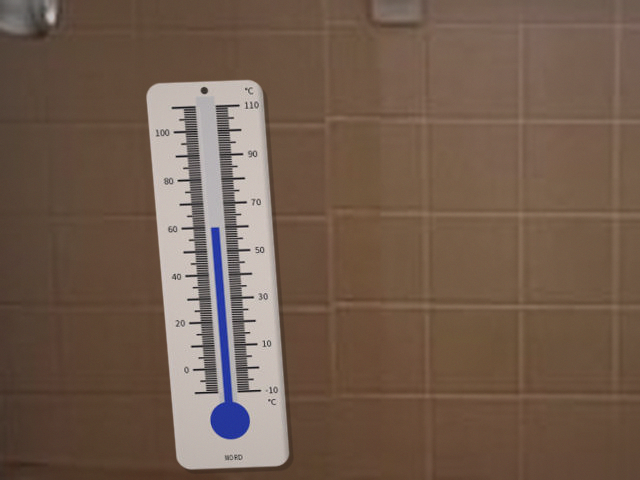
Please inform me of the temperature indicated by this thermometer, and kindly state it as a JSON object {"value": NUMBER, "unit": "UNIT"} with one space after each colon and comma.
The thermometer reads {"value": 60, "unit": "°C"}
